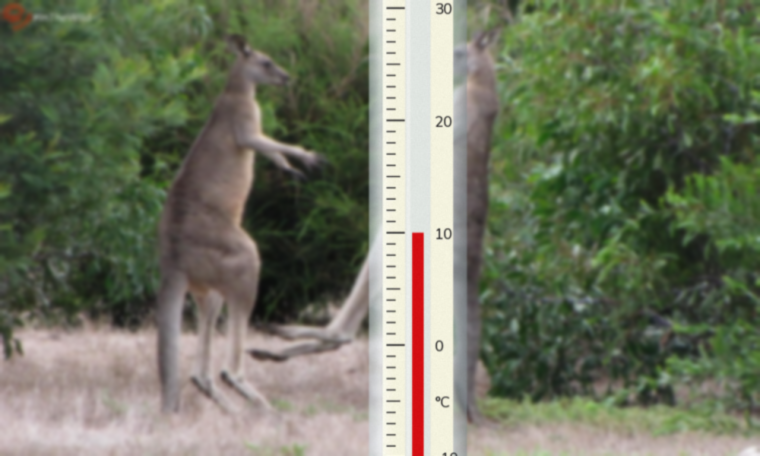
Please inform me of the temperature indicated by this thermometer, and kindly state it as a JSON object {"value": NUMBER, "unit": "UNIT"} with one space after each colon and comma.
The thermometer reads {"value": 10, "unit": "°C"}
